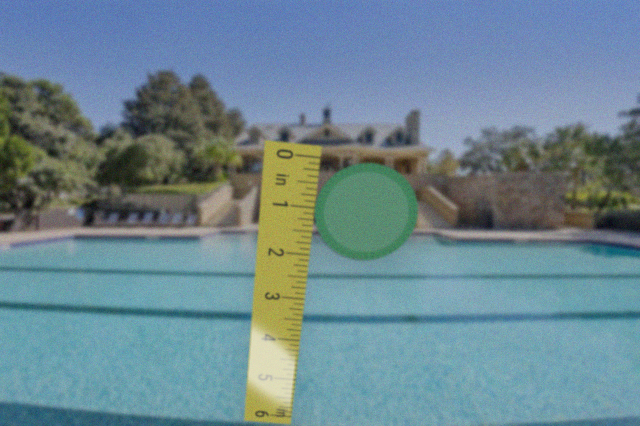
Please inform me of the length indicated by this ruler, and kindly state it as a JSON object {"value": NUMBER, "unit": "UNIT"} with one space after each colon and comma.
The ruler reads {"value": 2, "unit": "in"}
